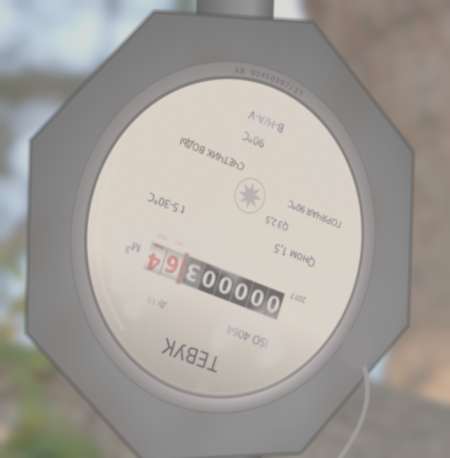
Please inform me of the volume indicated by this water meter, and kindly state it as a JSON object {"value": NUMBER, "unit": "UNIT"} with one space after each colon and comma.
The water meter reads {"value": 3.64, "unit": "m³"}
